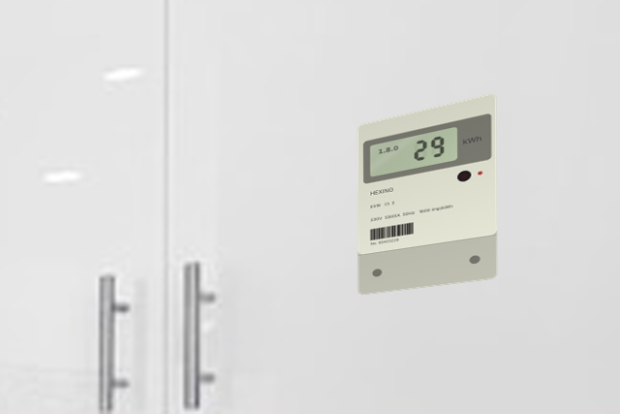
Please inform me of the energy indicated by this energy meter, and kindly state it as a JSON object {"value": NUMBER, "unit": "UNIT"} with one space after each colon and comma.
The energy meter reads {"value": 29, "unit": "kWh"}
